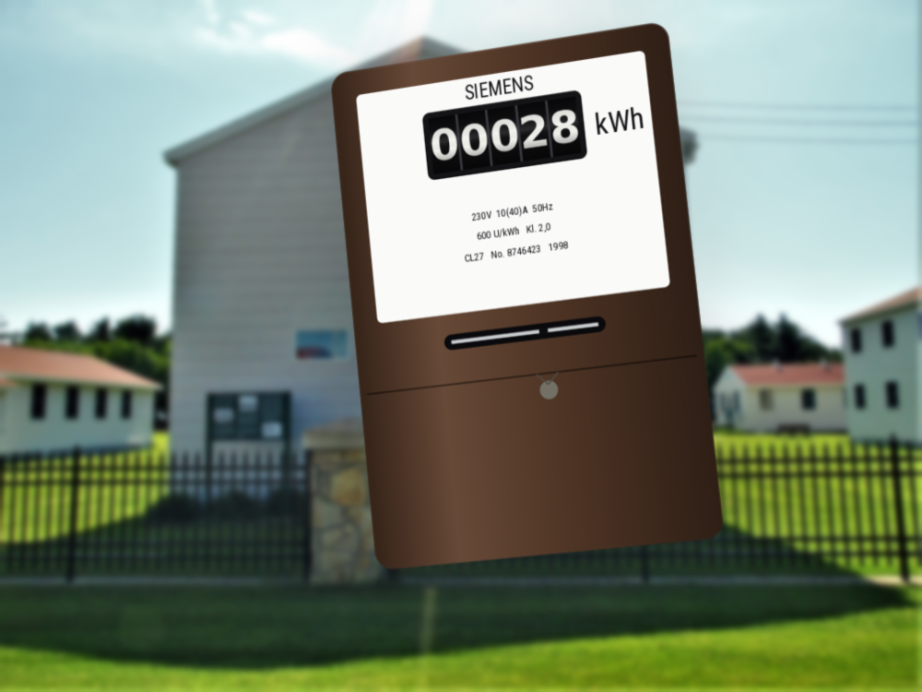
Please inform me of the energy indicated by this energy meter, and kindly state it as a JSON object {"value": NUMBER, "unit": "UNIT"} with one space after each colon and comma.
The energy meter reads {"value": 28, "unit": "kWh"}
